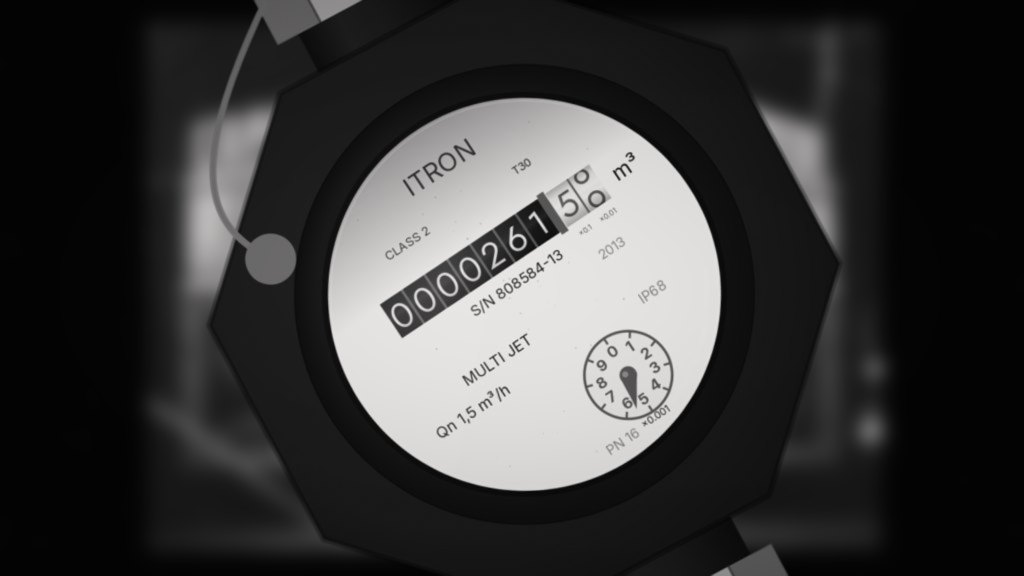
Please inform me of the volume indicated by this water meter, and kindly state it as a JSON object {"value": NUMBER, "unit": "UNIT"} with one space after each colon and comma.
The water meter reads {"value": 261.585, "unit": "m³"}
